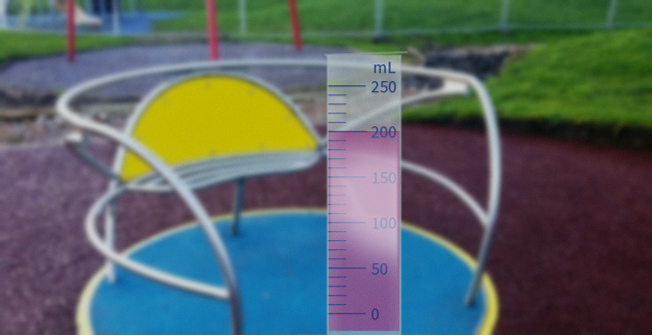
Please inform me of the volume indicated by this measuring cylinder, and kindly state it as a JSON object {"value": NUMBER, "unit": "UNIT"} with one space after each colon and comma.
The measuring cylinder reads {"value": 200, "unit": "mL"}
